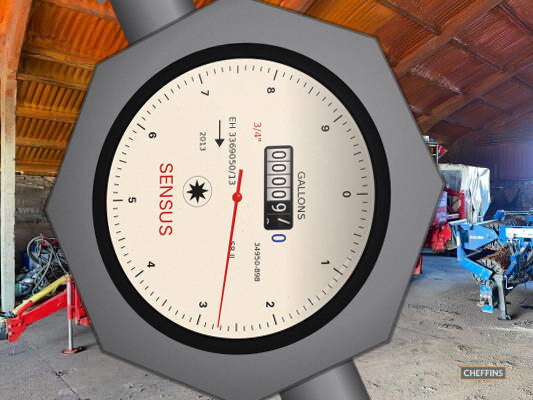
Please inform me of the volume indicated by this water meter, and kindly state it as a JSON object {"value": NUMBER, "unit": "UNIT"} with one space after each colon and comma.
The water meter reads {"value": 972.7, "unit": "gal"}
